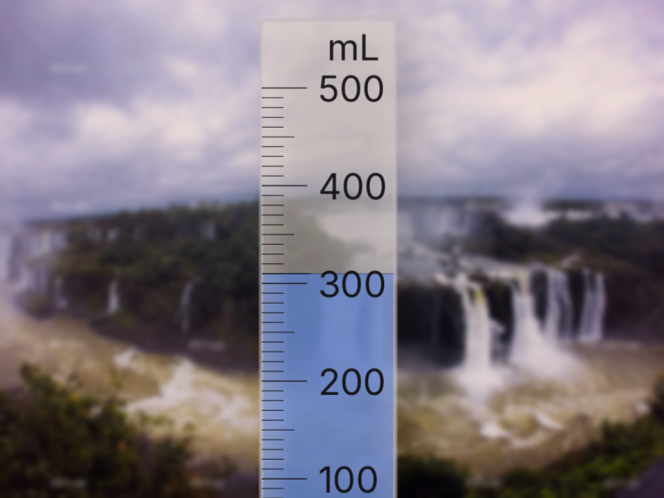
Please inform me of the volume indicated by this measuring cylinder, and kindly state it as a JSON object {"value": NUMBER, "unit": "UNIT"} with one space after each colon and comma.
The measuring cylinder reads {"value": 310, "unit": "mL"}
